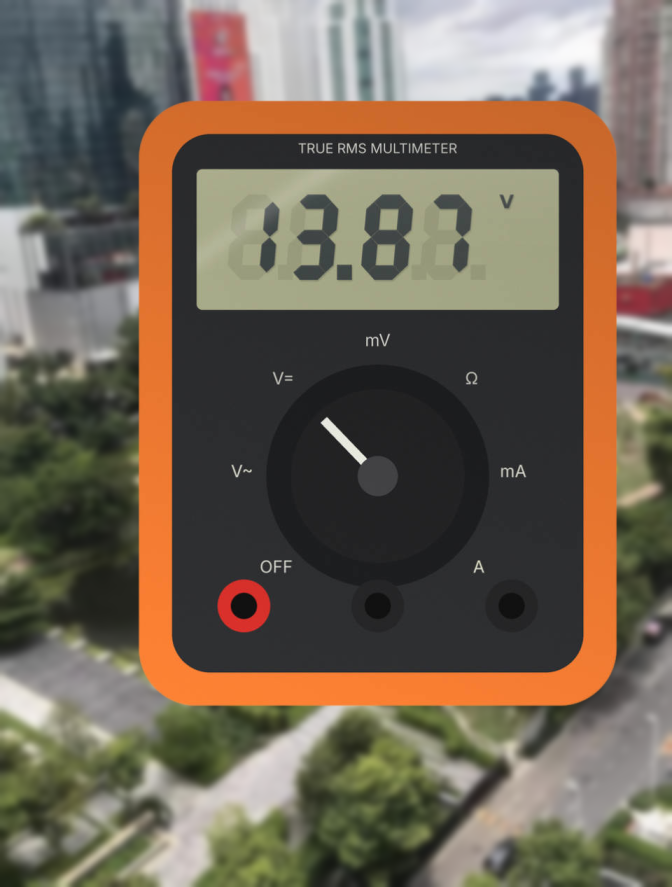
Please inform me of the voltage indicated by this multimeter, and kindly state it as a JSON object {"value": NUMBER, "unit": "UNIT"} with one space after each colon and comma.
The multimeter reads {"value": 13.87, "unit": "V"}
